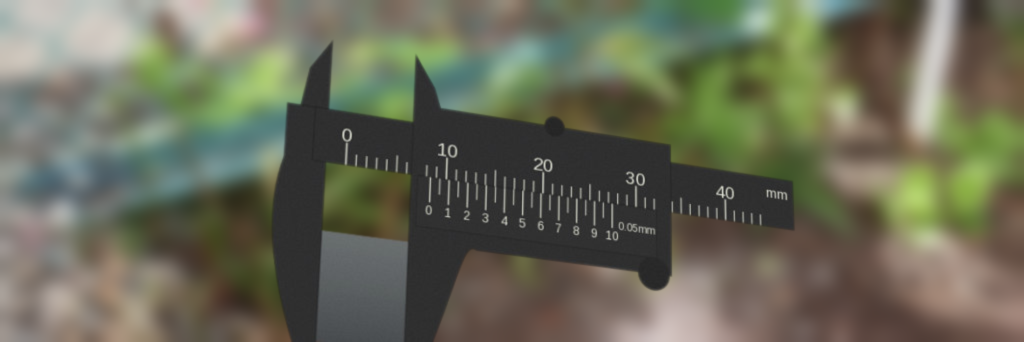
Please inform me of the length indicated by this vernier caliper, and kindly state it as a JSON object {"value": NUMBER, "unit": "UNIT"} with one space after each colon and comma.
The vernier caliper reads {"value": 8.4, "unit": "mm"}
